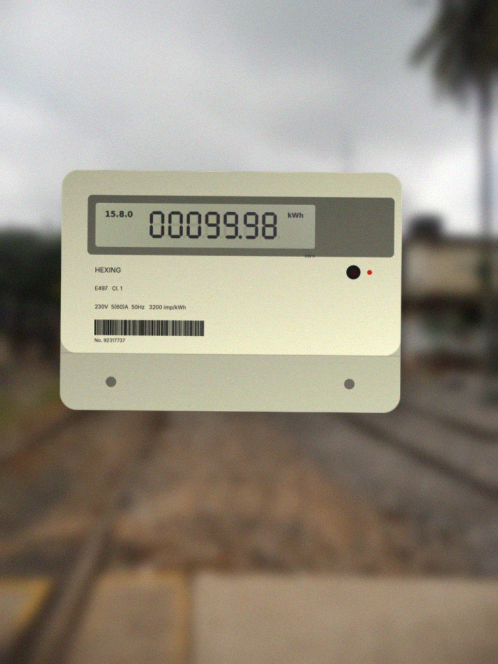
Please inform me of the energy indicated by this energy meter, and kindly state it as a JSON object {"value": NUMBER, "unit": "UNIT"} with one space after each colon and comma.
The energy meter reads {"value": 99.98, "unit": "kWh"}
